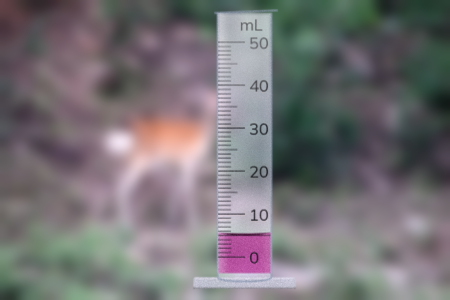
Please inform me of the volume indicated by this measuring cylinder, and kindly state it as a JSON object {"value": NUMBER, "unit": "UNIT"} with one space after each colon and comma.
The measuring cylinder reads {"value": 5, "unit": "mL"}
